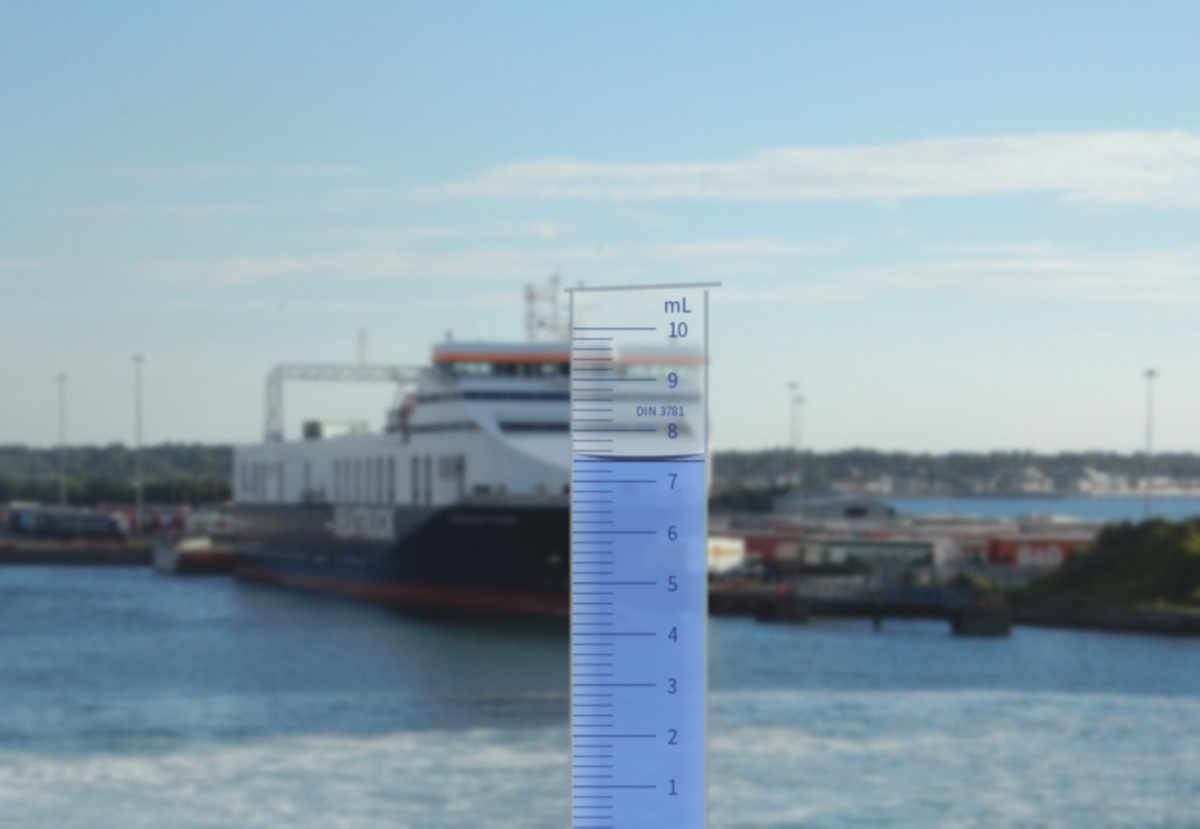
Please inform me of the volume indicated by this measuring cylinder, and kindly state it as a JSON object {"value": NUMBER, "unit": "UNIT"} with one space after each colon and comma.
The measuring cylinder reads {"value": 7.4, "unit": "mL"}
